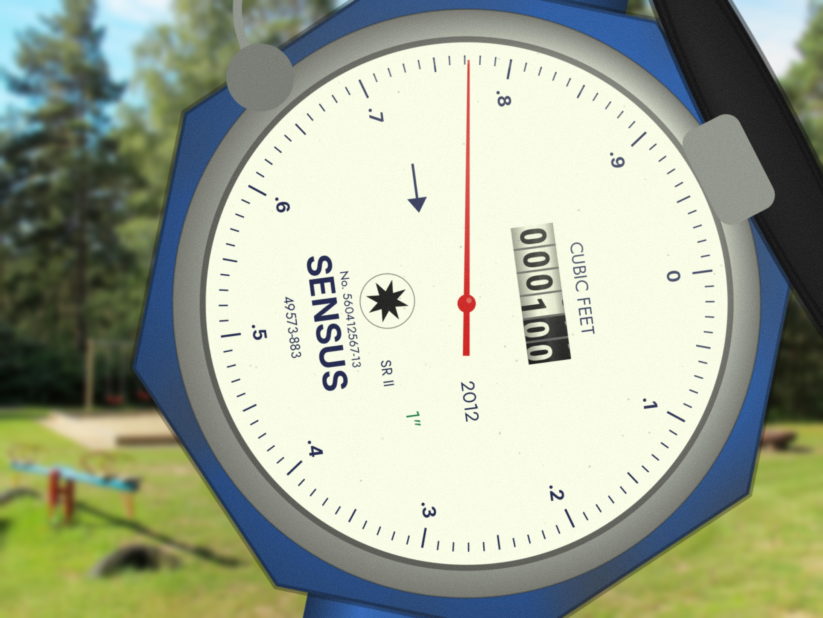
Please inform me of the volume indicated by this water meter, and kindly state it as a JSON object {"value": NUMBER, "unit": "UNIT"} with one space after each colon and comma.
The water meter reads {"value": 99.77, "unit": "ft³"}
